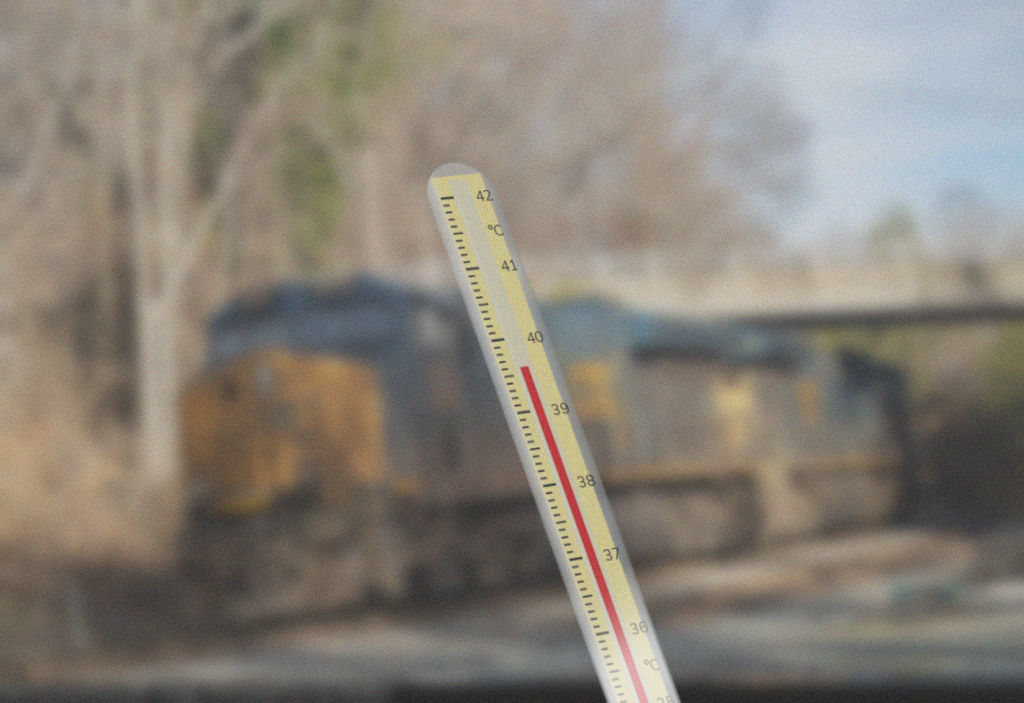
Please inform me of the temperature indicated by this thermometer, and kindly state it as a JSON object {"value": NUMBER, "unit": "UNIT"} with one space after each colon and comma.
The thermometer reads {"value": 39.6, "unit": "°C"}
